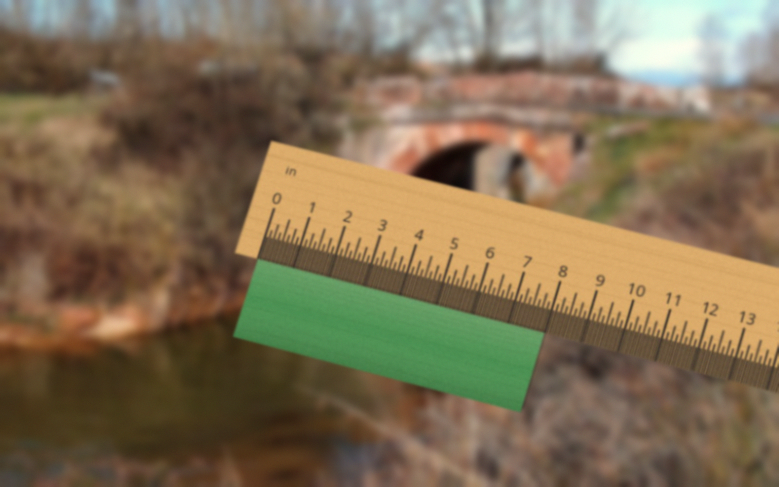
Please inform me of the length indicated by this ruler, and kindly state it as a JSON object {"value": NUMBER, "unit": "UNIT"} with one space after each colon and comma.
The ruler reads {"value": 8, "unit": "in"}
